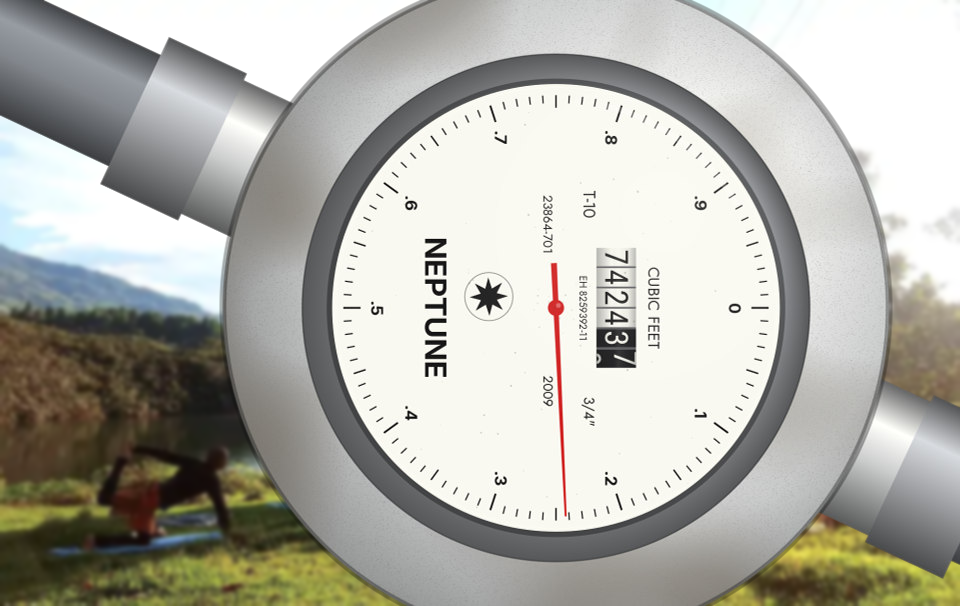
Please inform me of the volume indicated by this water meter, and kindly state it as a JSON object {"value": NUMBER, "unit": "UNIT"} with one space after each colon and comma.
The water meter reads {"value": 742437.24, "unit": "ft³"}
